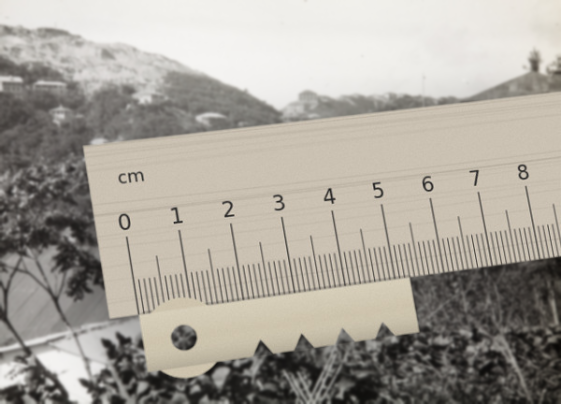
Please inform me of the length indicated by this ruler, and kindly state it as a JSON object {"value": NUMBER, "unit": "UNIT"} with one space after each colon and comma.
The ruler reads {"value": 5.3, "unit": "cm"}
